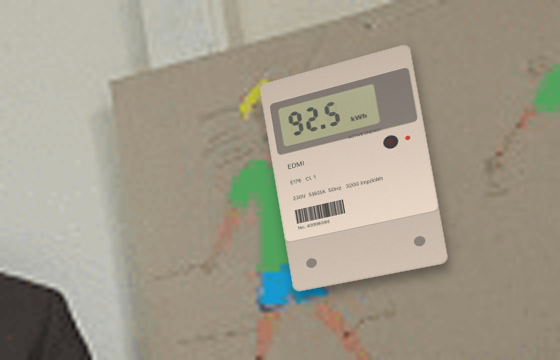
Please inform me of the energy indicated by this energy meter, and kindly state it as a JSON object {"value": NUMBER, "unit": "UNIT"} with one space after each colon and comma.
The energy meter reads {"value": 92.5, "unit": "kWh"}
